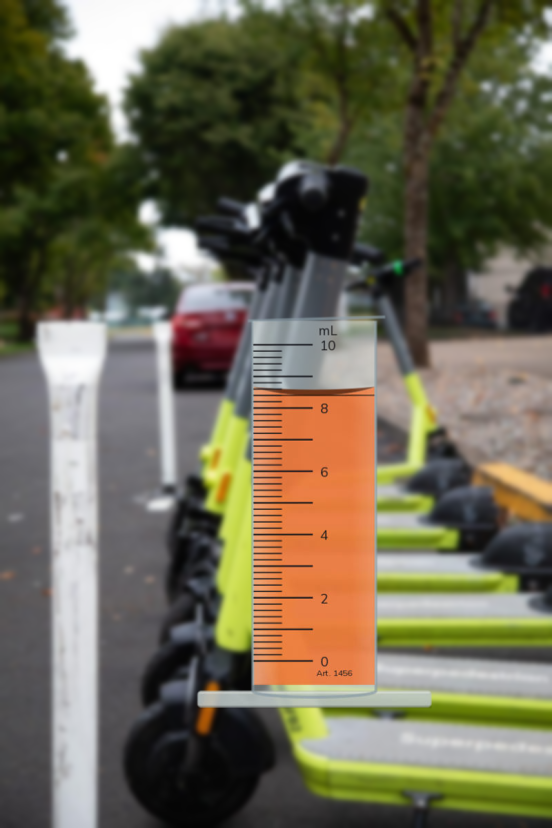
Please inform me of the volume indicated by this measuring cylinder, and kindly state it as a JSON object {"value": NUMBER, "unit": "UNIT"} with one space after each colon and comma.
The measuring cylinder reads {"value": 8.4, "unit": "mL"}
